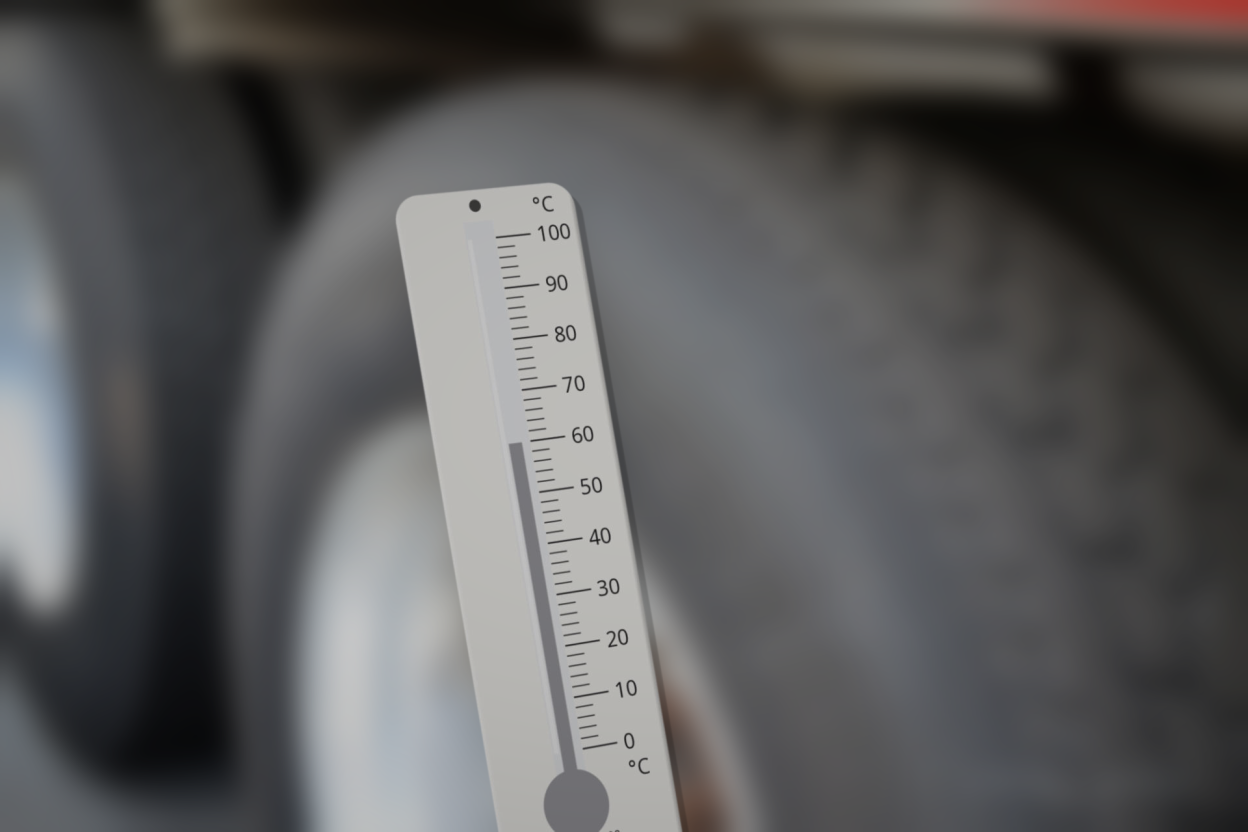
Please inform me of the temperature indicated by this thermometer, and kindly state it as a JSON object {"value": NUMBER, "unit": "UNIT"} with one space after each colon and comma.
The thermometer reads {"value": 60, "unit": "°C"}
